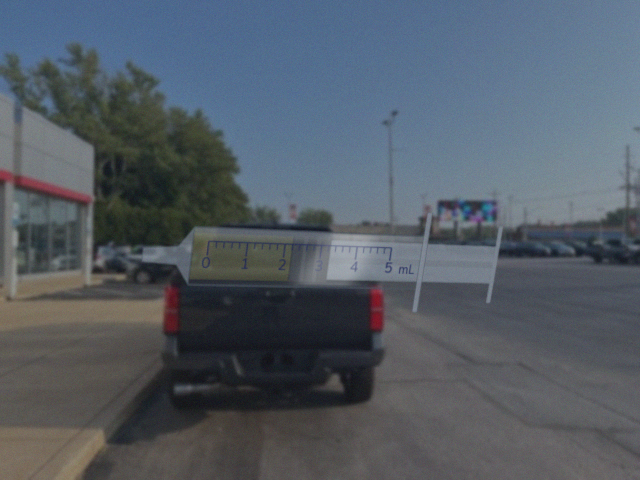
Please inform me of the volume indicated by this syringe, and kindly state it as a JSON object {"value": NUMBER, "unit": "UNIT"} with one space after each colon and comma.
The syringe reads {"value": 2.2, "unit": "mL"}
